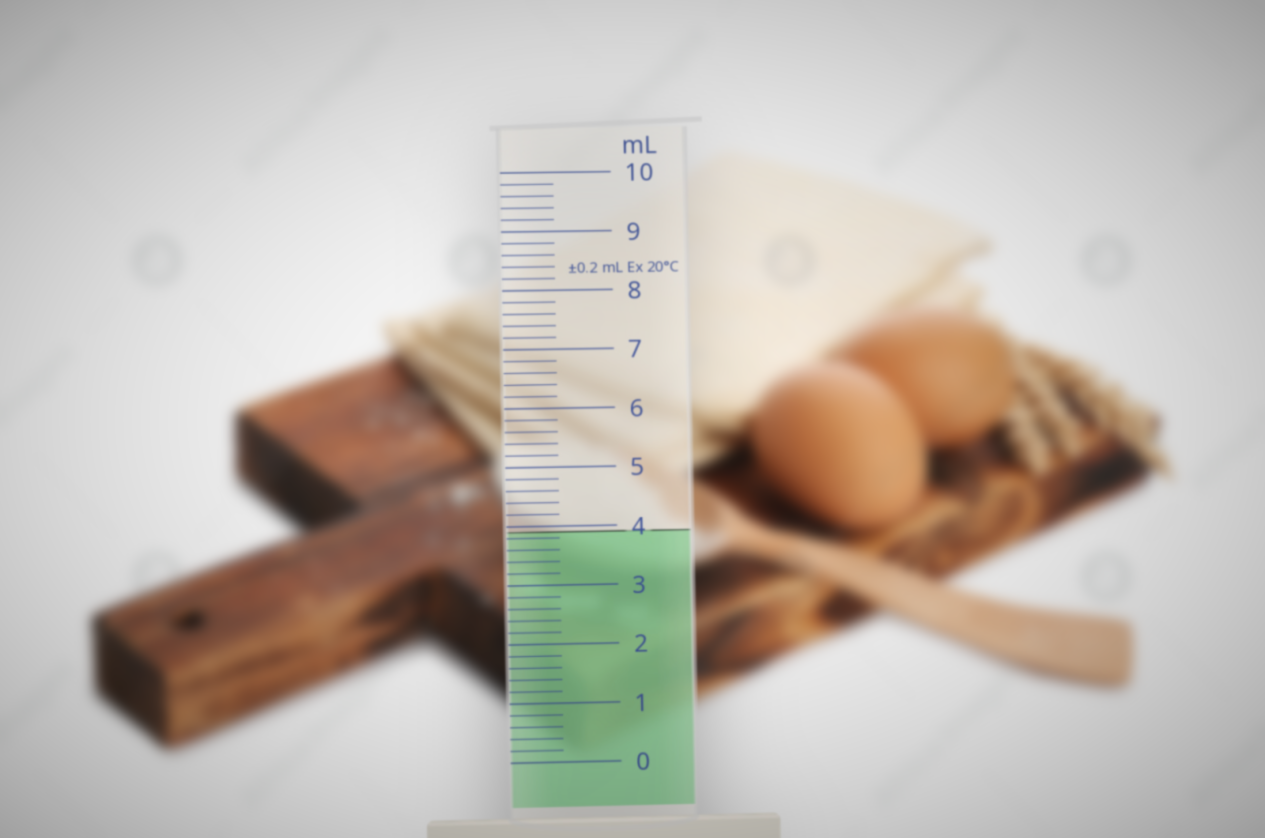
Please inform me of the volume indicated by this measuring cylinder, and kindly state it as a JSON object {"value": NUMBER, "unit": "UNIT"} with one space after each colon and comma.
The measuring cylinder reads {"value": 3.9, "unit": "mL"}
